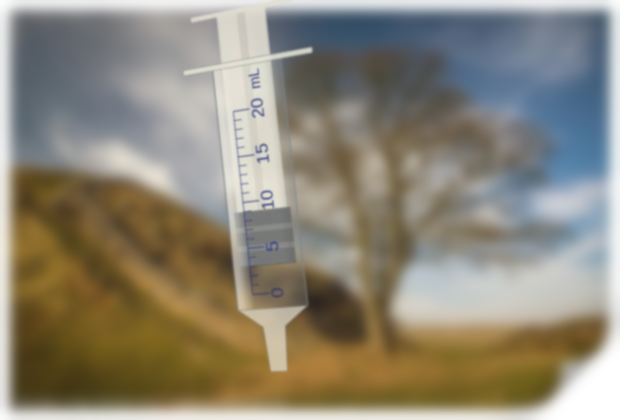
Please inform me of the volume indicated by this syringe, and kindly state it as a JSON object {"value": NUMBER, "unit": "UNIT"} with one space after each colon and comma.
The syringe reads {"value": 3, "unit": "mL"}
